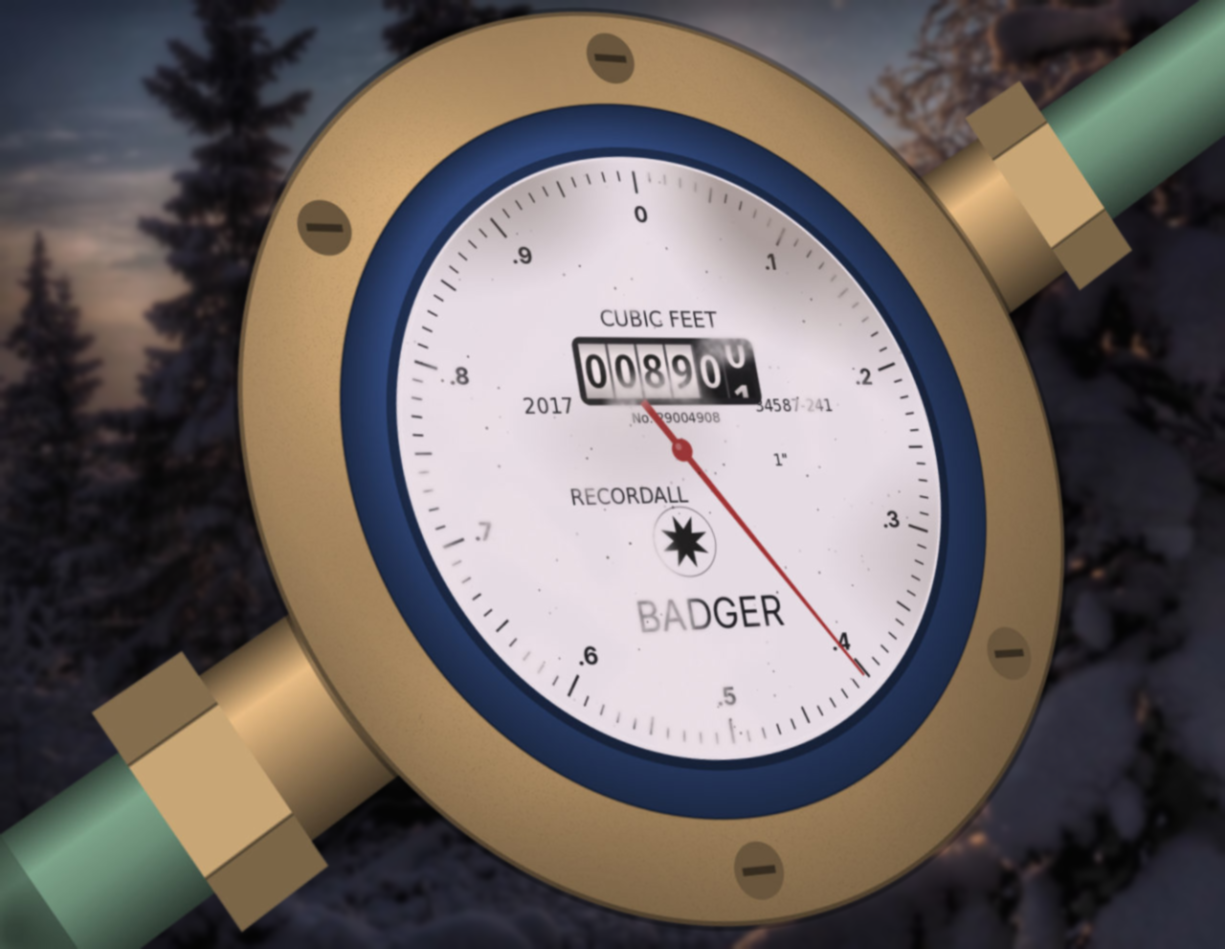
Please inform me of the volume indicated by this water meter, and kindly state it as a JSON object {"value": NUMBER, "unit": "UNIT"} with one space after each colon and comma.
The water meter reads {"value": 8900.40, "unit": "ft³"}
